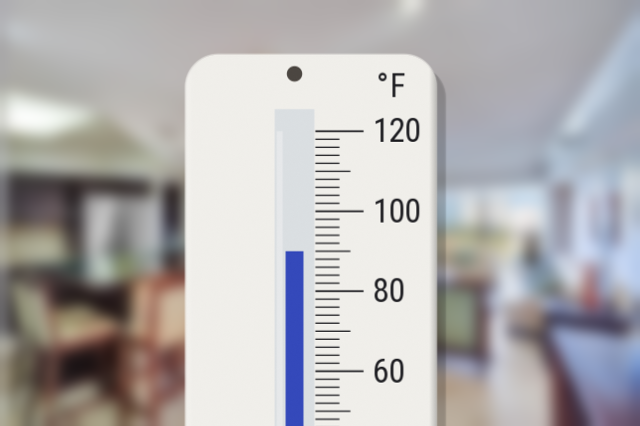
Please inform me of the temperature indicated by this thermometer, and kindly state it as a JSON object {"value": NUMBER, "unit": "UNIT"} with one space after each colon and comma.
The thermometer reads {"value": 90, "unit": "°F"}
